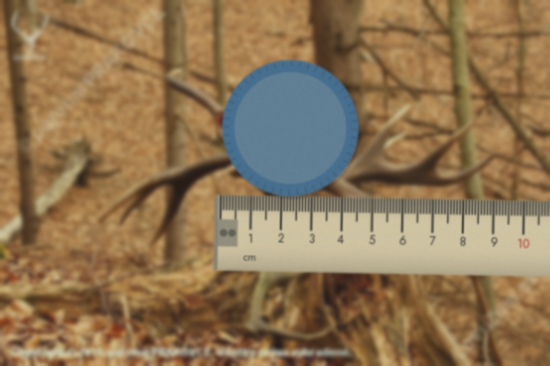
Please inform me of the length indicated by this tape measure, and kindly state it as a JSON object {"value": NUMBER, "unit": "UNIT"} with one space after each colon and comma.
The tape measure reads {"value": 4.5, "unit": "cm"}
